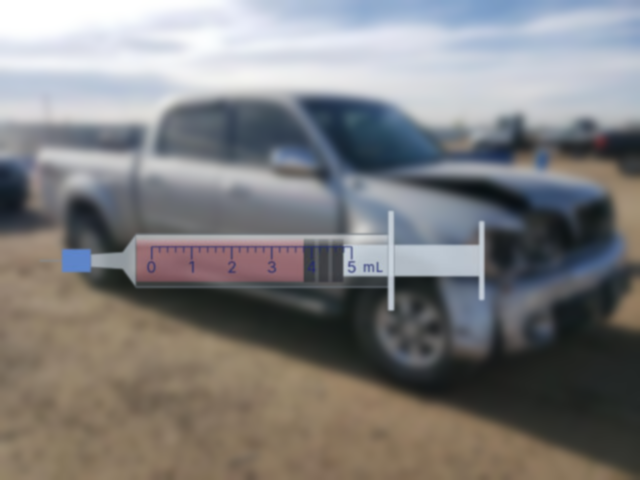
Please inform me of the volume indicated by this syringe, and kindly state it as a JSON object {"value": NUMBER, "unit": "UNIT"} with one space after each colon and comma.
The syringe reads {"value": 3.8, "unit": "mL"}
